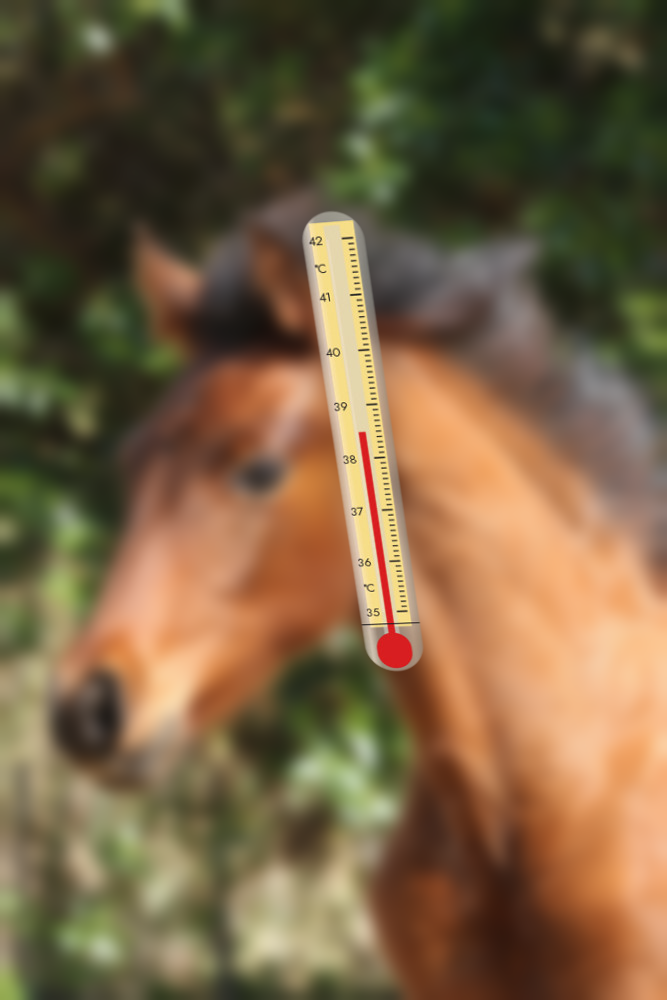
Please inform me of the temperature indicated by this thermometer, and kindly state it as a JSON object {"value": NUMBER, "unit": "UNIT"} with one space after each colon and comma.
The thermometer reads {"value": 38.5, "unit": "°C"}
